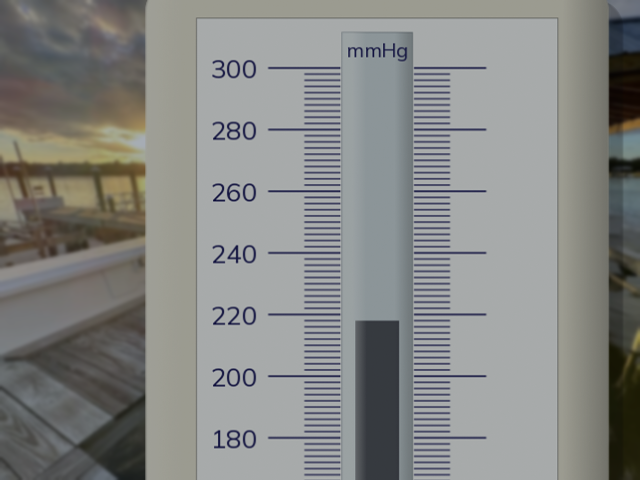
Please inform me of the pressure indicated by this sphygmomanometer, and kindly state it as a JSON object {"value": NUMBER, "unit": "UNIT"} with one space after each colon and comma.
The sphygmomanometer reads {"value": 218, "unit": "mmHg"}
